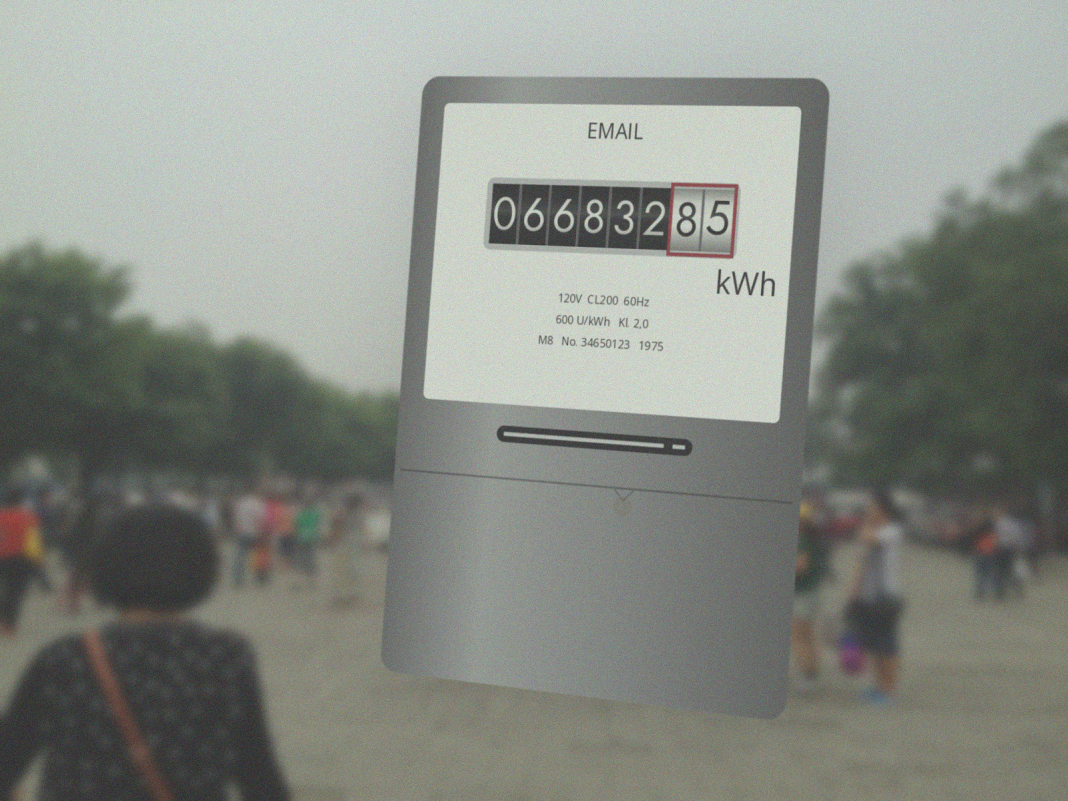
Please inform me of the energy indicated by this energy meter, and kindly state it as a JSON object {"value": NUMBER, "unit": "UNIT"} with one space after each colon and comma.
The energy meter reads {"value": 66832.85, "unit": "kWh"}
